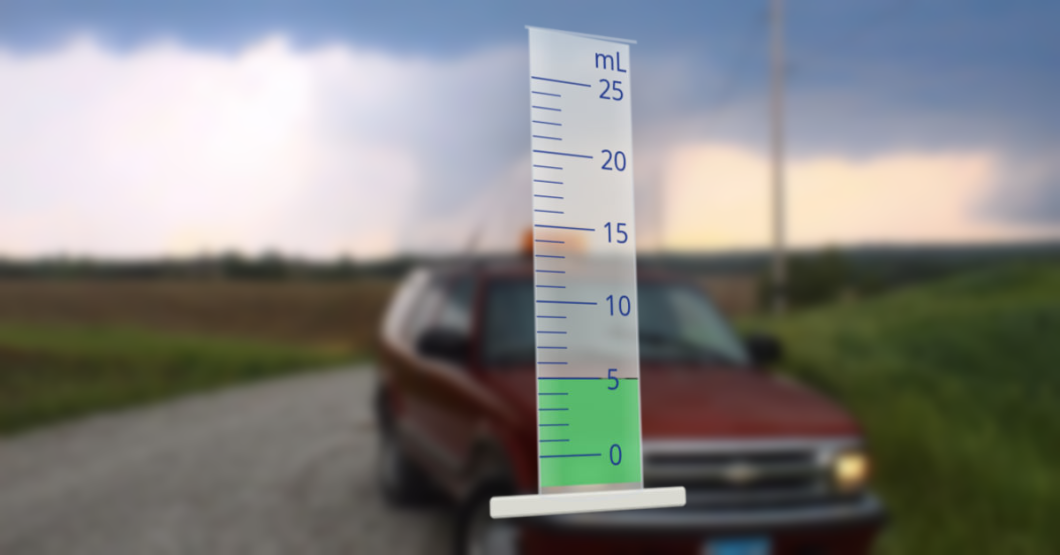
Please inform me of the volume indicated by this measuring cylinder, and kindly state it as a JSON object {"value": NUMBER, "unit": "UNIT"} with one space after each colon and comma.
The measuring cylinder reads {"value": 5, "unit": "mL"}
